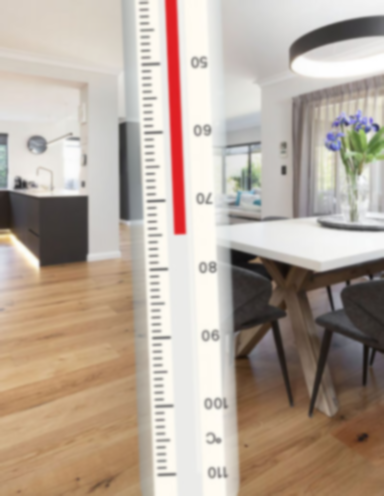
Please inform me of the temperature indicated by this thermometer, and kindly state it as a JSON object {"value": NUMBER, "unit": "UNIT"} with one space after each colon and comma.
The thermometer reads {"value": 75, "unit": "°C"}
